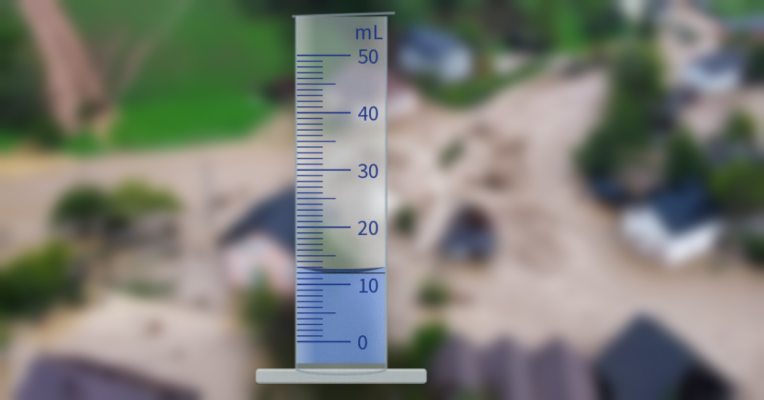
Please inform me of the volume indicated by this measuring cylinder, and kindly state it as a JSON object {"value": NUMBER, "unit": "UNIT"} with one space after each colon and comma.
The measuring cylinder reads {"value": 12, "unit": "mL"}
